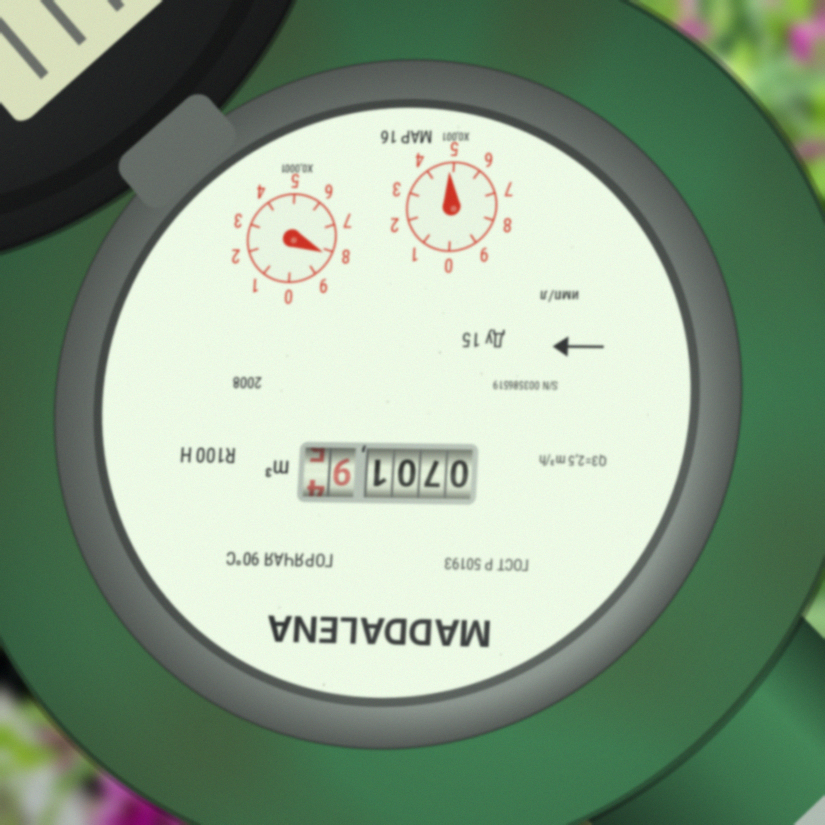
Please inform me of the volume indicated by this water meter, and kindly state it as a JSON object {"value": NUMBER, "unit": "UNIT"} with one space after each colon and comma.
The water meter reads {"value": 701.9448, "unit": "m³"}
